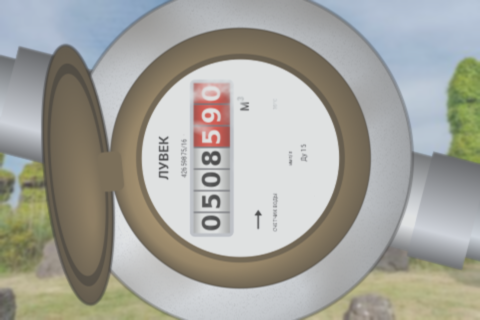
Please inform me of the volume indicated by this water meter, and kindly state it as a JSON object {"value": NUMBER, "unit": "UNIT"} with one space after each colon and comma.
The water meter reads {"value": 508.590, "unit": "m³"}
